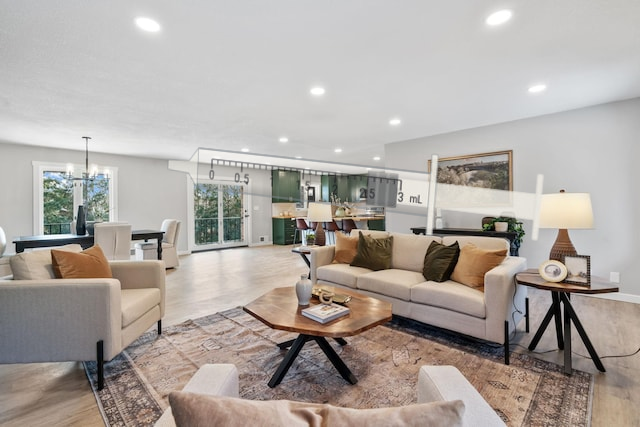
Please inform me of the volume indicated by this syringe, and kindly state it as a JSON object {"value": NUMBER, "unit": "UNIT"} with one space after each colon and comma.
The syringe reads {"value": 2.5, "unit": "mL"}
